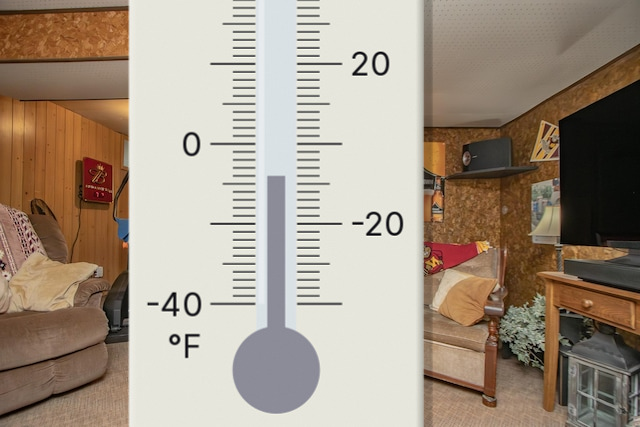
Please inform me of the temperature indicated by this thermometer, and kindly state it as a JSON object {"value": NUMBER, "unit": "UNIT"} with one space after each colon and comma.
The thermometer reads {"value": -8, "unit": "°F"}
